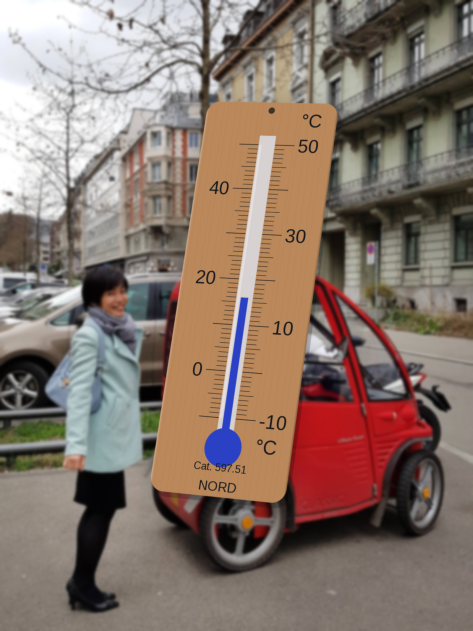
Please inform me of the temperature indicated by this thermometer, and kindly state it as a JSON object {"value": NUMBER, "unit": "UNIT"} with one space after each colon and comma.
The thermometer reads {"value": 16, "unit": "°C"}
